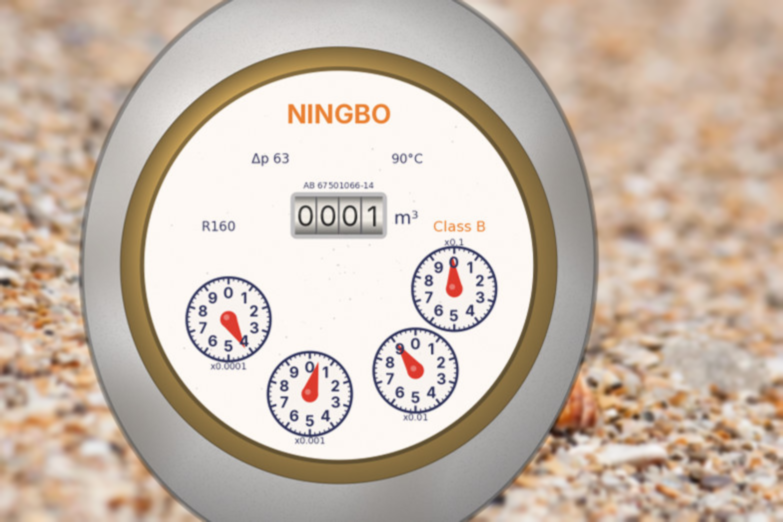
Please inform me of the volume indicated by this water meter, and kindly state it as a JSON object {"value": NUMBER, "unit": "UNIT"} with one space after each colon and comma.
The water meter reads {"value": 0.9904, "unit": "m³"}
